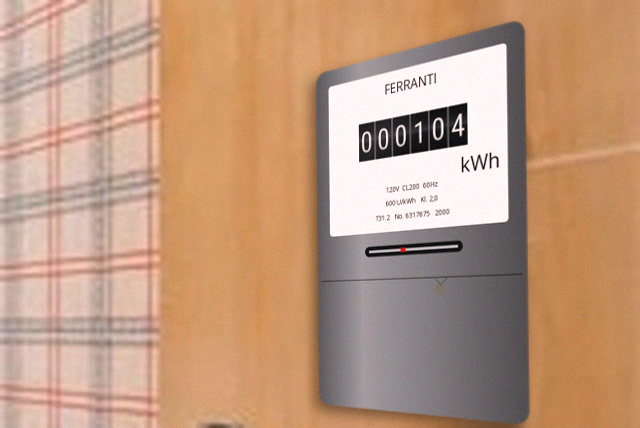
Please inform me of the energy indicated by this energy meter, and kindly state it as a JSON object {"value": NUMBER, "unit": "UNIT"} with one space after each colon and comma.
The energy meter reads {"value": 104, "unit": "kWh"}
